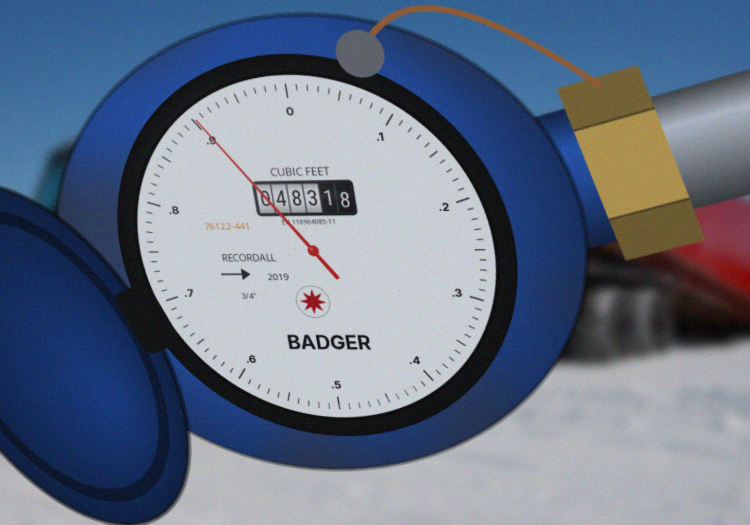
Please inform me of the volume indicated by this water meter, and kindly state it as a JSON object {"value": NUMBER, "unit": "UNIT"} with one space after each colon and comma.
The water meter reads {"value": 48317.90, "unit": "ft³"}
